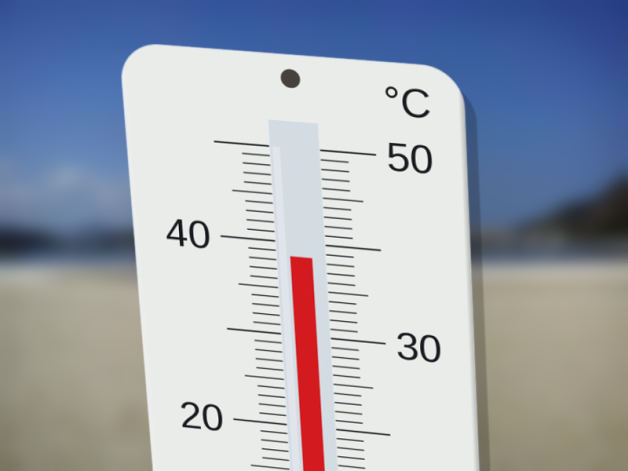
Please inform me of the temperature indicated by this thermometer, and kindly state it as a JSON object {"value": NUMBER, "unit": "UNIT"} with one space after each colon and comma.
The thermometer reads {"value": 38.5, "unit": "°C"}
